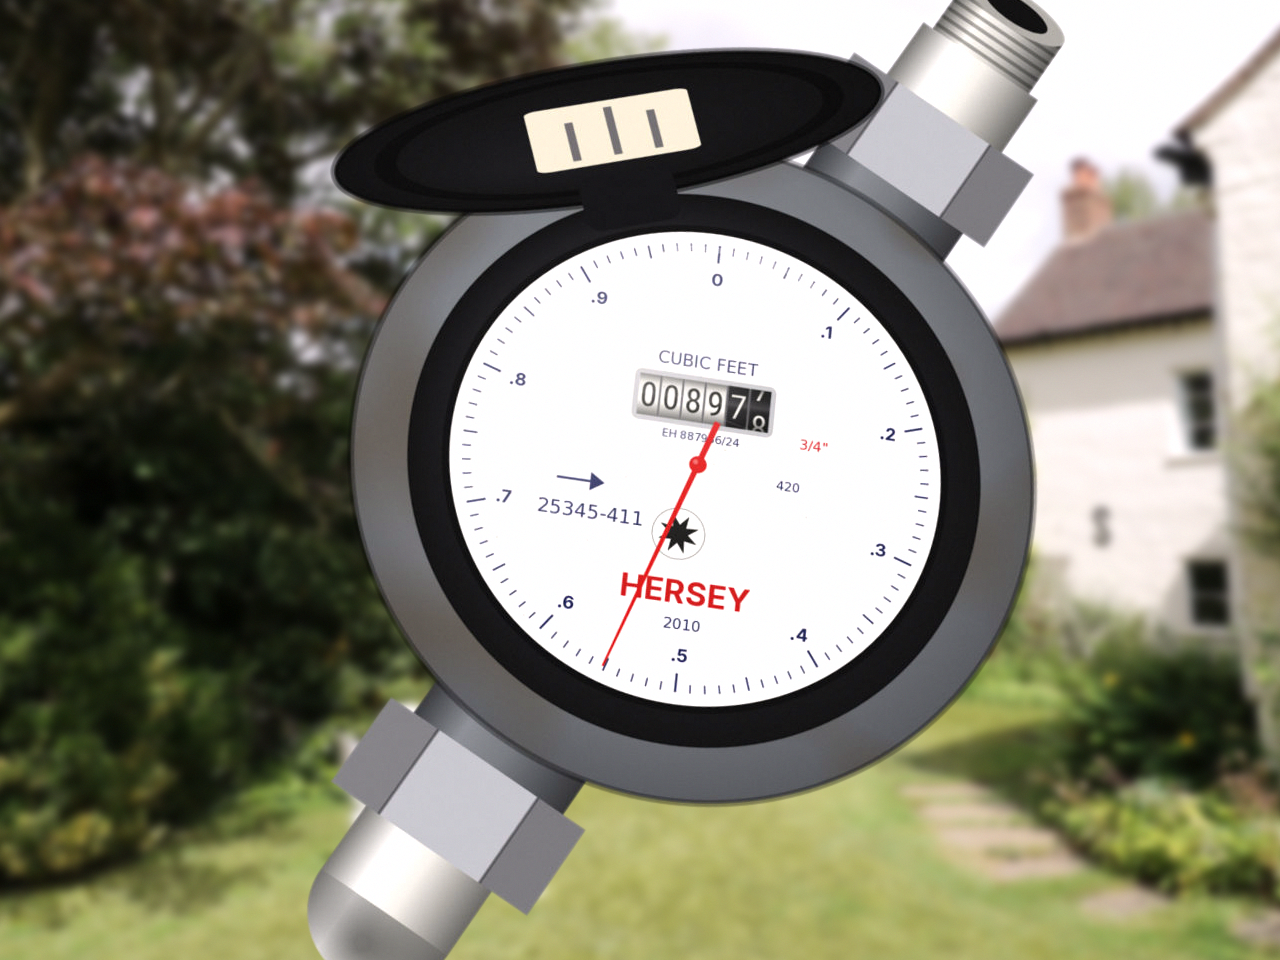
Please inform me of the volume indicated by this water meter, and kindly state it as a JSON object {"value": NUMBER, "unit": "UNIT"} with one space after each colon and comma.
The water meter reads {"value": 8977.55, "unit": "ft³"}
